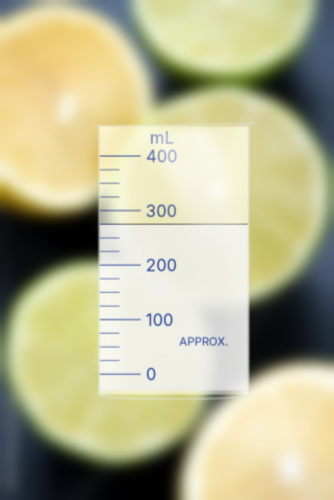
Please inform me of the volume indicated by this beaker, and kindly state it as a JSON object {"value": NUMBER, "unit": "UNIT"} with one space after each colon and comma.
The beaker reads {"value": 275, "unit": "mL"}
